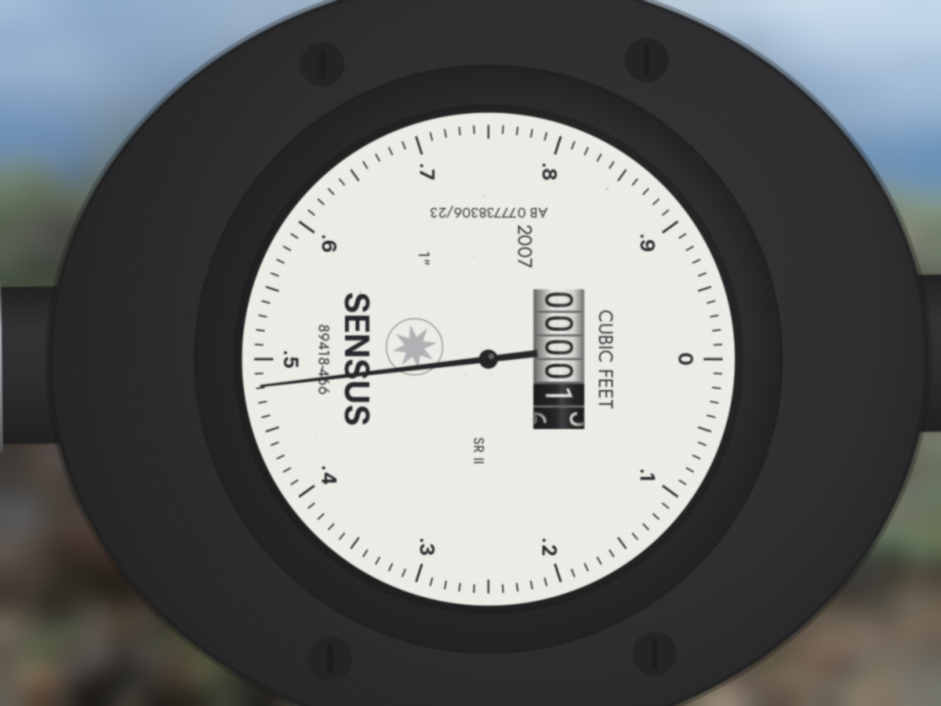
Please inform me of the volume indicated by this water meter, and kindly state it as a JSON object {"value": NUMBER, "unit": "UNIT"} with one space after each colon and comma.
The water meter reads {"value": 15.48, "unit": "ft³"}
